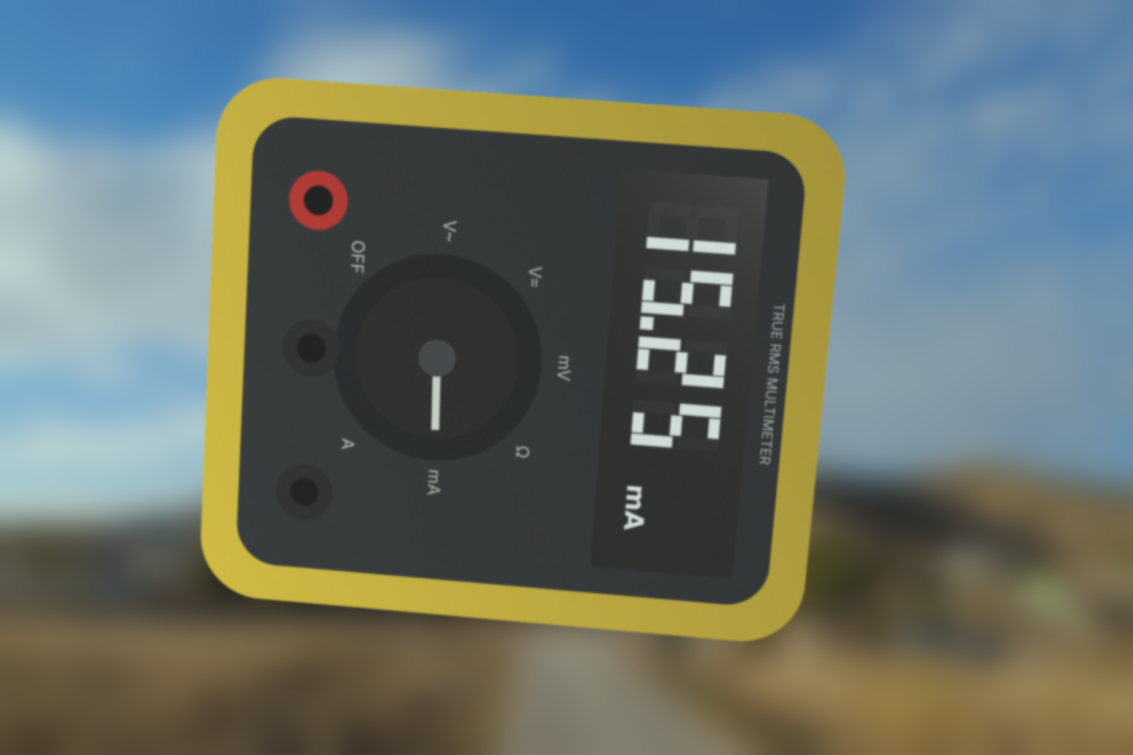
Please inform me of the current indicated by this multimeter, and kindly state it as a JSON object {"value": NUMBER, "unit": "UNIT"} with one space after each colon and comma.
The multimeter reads {"value": 15.25, "unit": "mA"}
